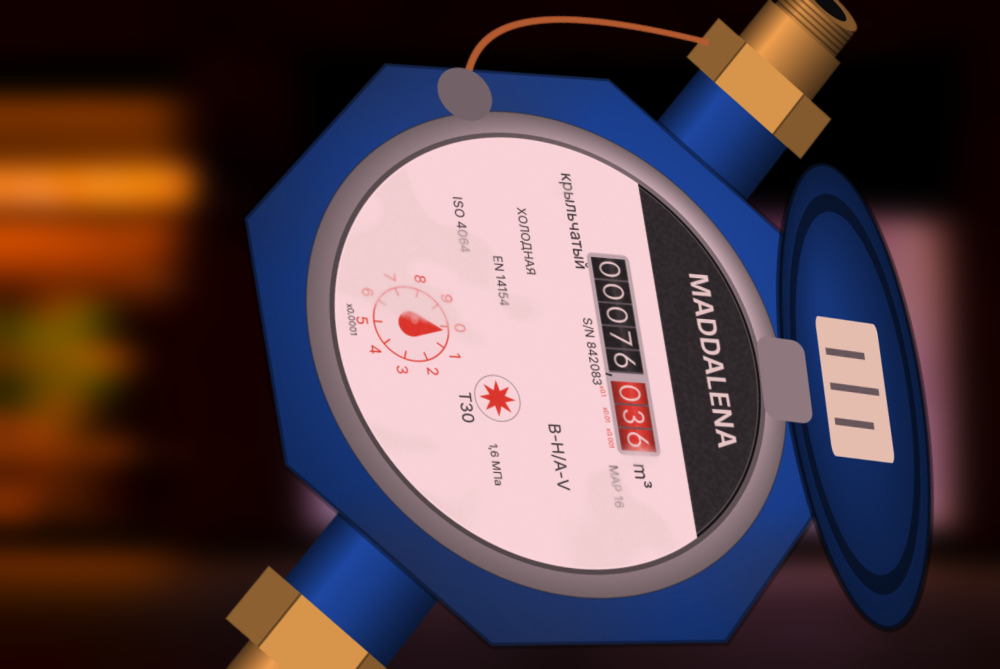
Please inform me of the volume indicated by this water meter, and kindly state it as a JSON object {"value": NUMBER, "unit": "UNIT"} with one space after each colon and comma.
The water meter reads {"value": 76.0360, "unit": "m³"}
